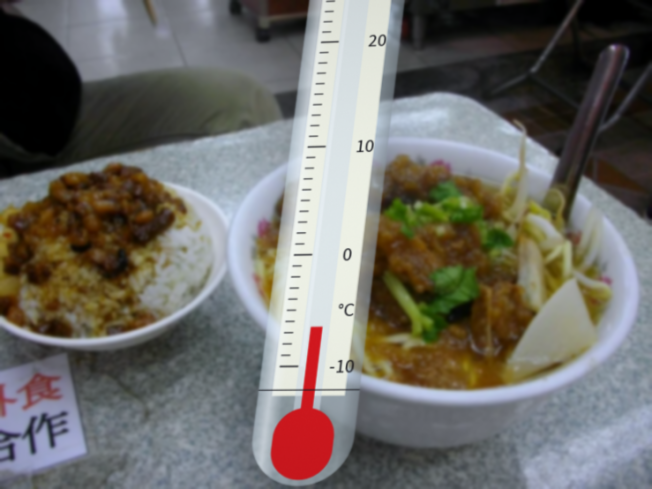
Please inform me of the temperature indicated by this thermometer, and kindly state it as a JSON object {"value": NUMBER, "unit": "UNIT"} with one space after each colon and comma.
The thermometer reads {"value": -6.5, "unit": "°C"}
